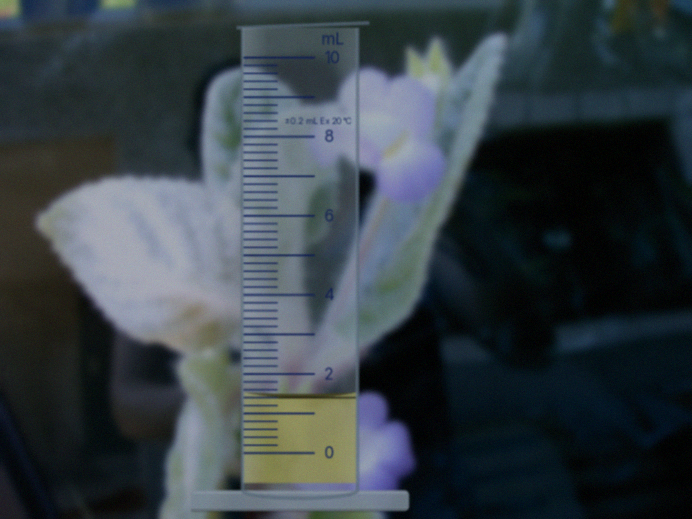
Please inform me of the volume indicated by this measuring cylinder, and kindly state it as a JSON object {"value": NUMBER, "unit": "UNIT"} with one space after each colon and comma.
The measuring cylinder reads {"value": 1.4, "unit": "mL"}
